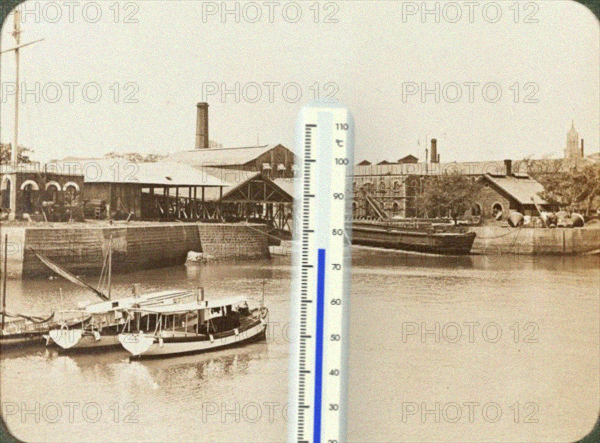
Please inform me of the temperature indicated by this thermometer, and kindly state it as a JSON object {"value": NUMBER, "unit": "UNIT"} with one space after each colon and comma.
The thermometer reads {"value": 75, "unit": "°C"}
